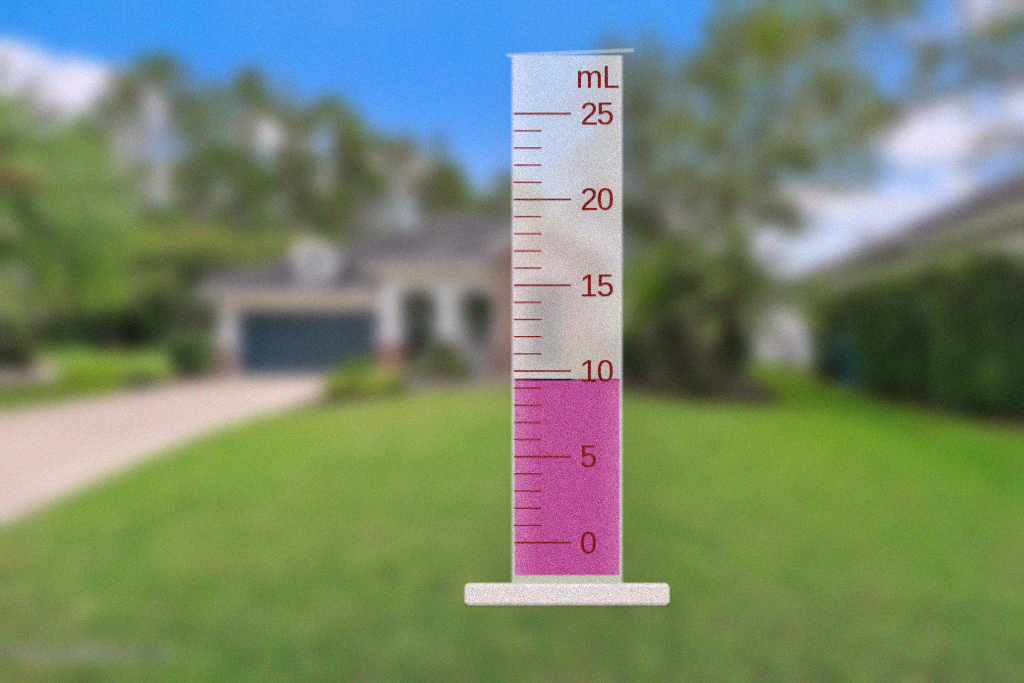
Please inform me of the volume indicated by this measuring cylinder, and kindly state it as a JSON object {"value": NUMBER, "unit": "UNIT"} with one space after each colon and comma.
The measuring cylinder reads {"value": 9.5, "unit": "mL"}
